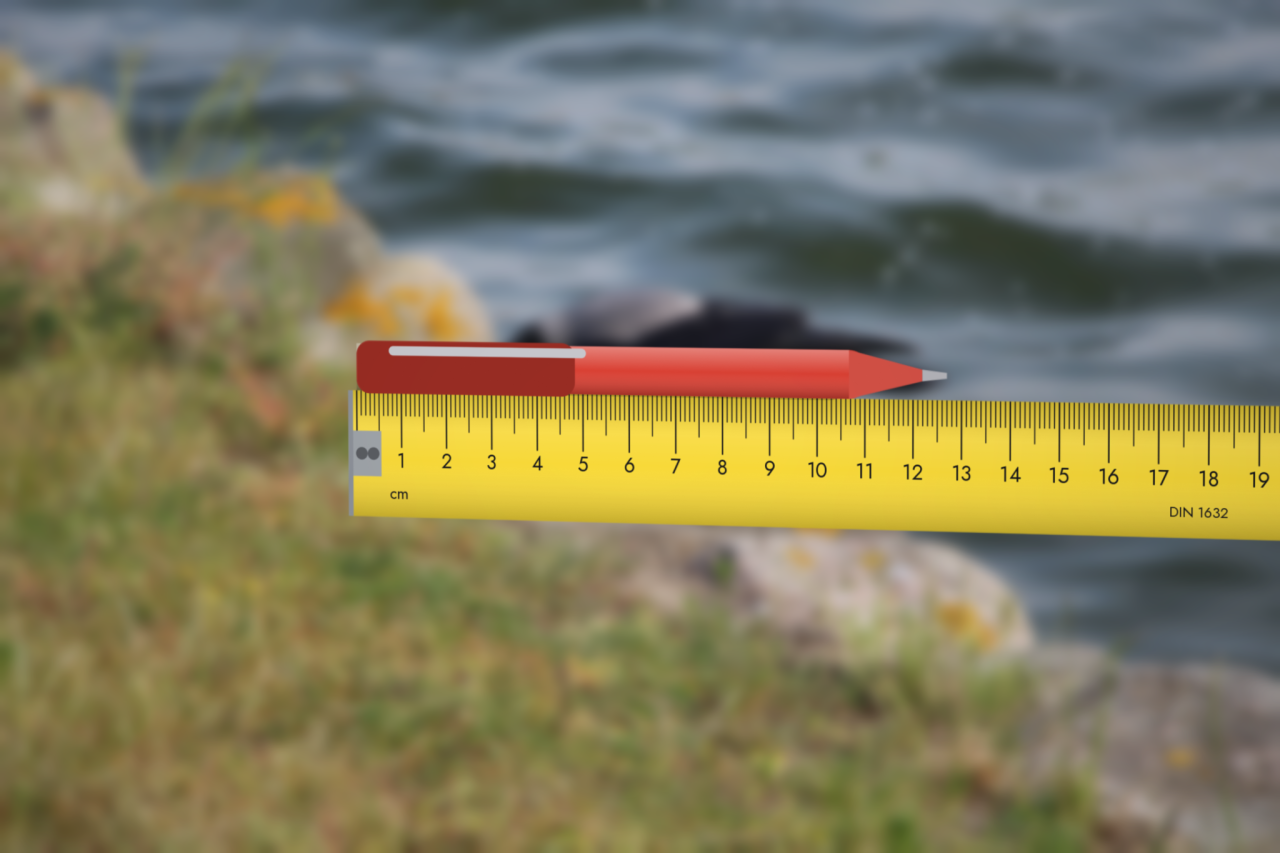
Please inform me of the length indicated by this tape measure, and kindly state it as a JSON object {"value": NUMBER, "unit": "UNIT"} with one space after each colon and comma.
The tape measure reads {"value": 12.7, "unit": "cm"}
